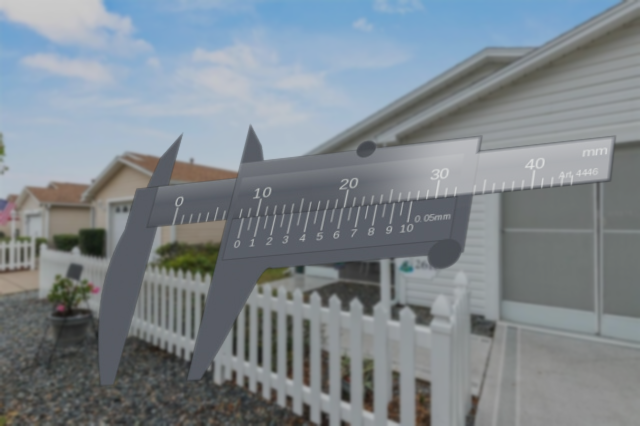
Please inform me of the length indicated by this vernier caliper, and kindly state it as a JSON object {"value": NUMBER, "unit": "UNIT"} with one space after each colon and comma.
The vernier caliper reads {"value": 8.4, "unit": "mm"}
